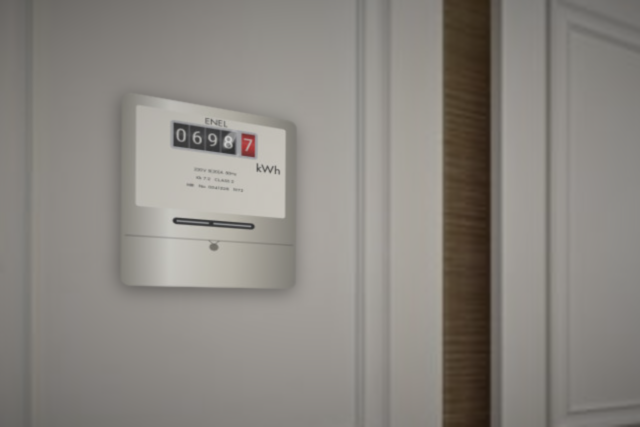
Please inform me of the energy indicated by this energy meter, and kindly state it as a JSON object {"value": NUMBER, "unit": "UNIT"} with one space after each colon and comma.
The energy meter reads {"value": 698.7, "unit": "kWh"}
